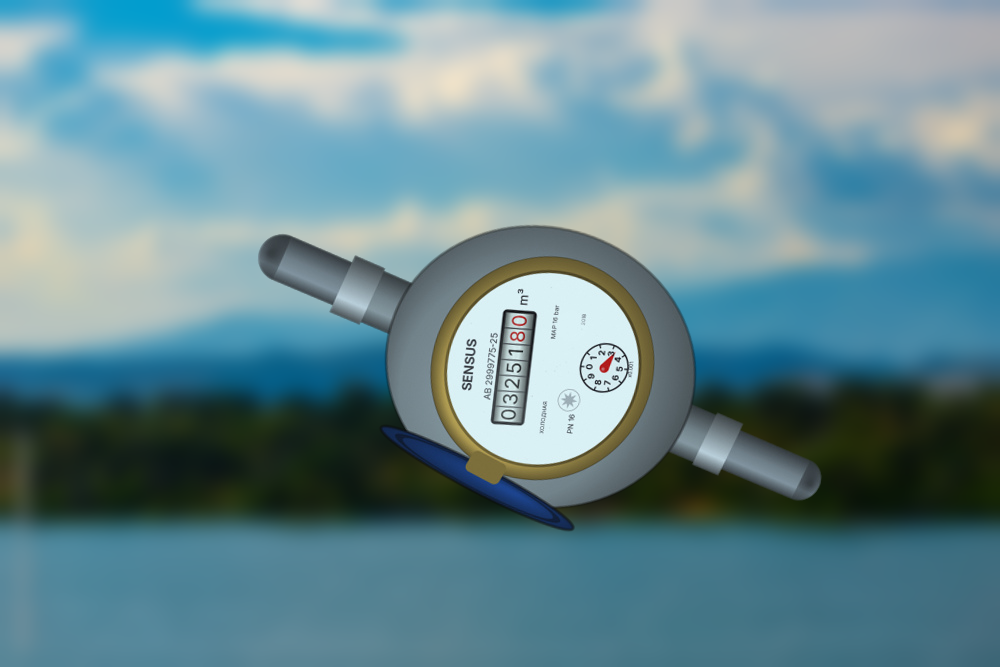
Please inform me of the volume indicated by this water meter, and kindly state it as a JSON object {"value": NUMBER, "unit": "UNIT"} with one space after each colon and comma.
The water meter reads {"value": 3251.803, "unit": "m³"}
